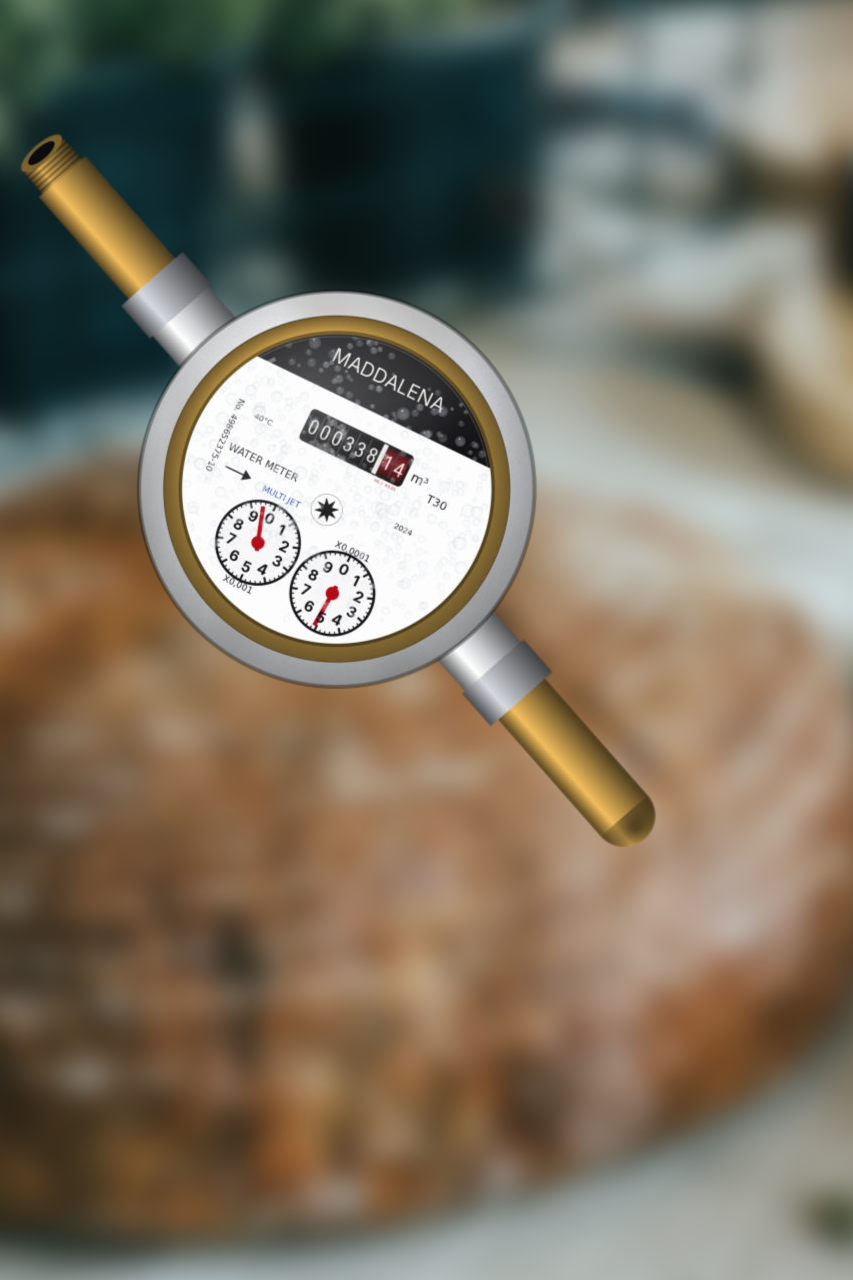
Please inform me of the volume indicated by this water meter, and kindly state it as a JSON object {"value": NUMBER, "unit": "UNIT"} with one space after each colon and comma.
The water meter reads {"value": 338.1395, "unit": "m³"}
